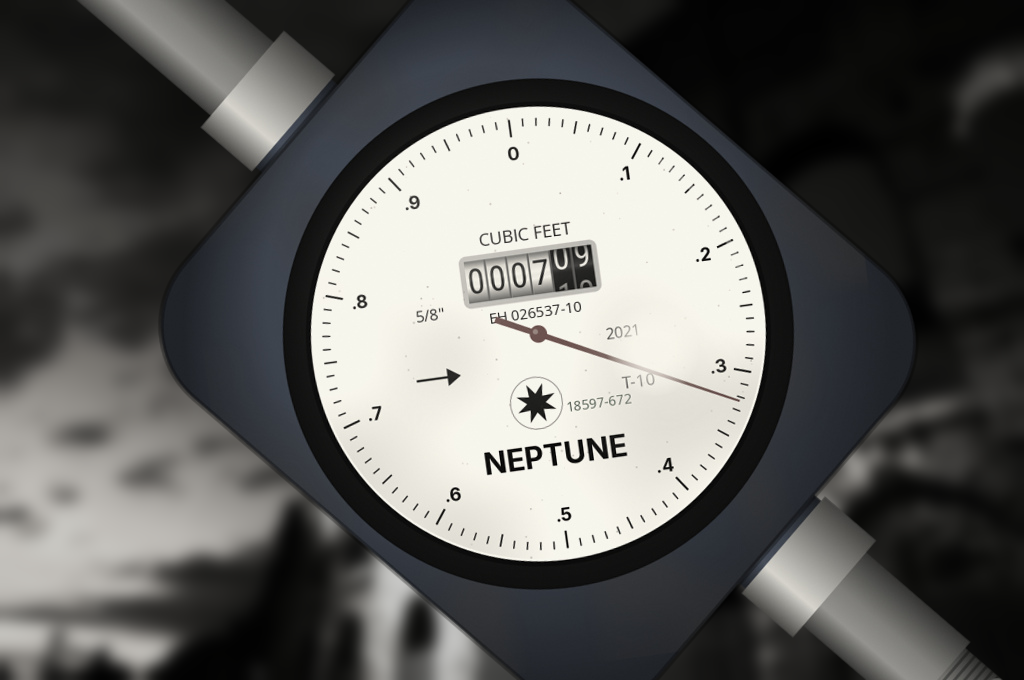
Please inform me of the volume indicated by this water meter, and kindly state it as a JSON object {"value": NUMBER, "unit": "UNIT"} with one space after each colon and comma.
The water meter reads {"value": 709.32, "unit": "ft³"}
